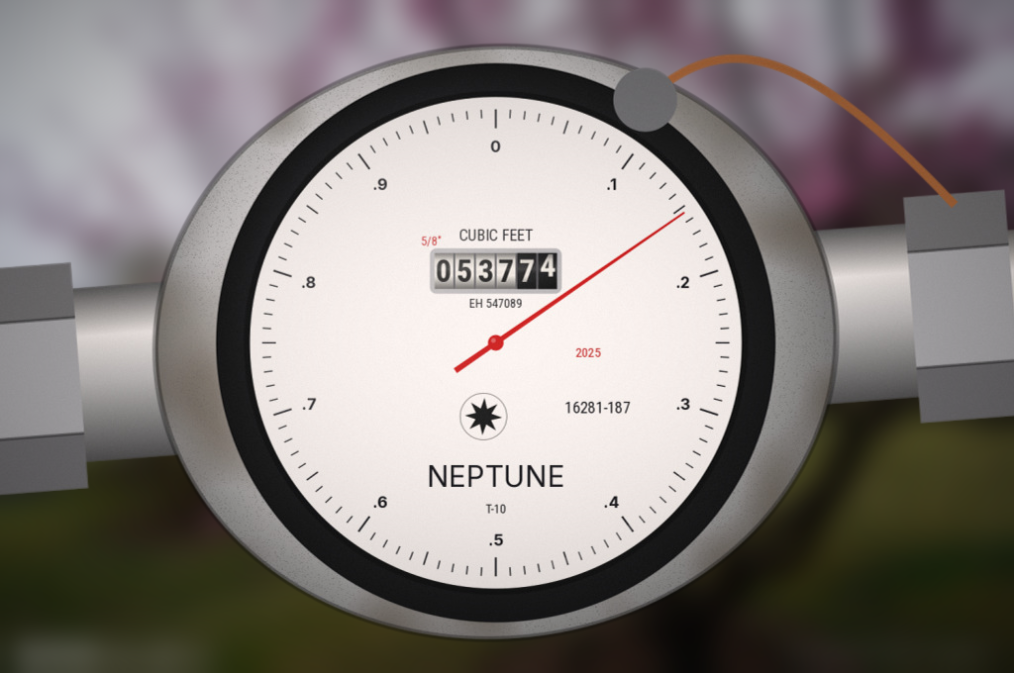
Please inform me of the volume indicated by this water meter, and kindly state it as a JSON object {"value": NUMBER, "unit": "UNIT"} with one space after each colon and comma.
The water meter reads {"value": 53774.15, "unit": "ft³"}
